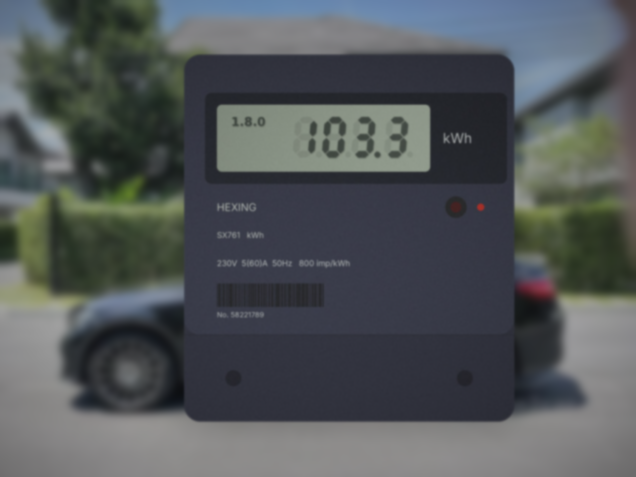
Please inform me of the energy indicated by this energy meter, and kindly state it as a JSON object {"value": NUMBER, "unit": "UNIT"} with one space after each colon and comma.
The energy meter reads {"value": 103.3, "unit": "kWh"}
